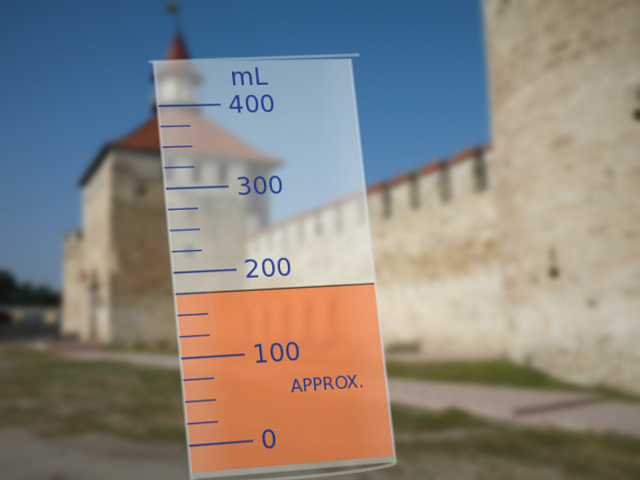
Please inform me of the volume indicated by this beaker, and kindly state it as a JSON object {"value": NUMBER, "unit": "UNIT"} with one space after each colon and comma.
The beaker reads {"value": 175, "unit": "mL"}
